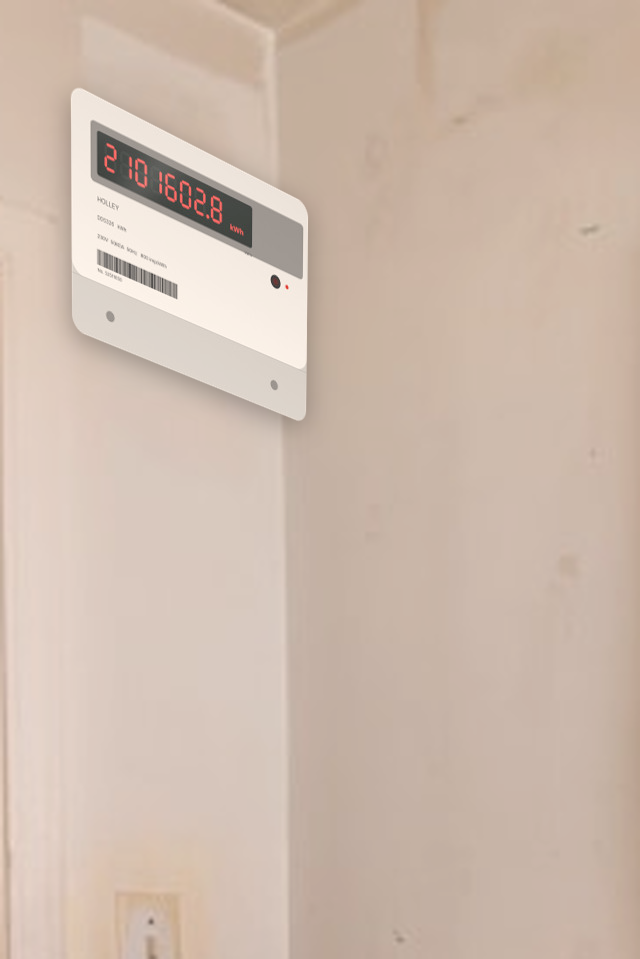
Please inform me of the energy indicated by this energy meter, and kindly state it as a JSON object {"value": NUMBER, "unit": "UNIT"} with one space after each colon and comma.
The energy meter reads {"value": 2101602.8, "unit": "kWh"}
